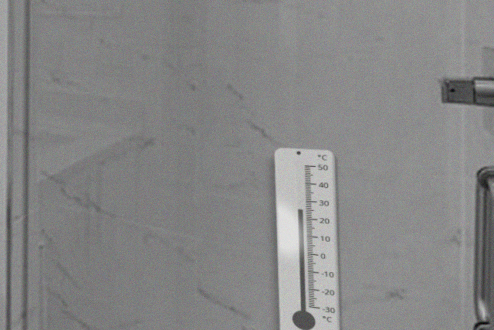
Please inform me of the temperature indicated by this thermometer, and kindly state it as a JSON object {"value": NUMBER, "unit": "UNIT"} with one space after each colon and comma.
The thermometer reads {"value": 25, "unit": "°C"}
